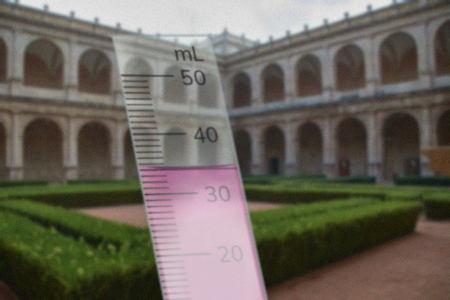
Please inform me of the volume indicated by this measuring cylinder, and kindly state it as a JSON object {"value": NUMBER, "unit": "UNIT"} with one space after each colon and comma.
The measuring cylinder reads {"value": 34, "unit": "mL"}
